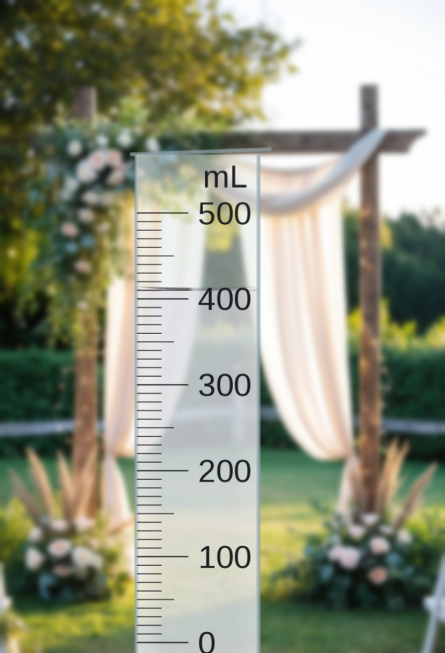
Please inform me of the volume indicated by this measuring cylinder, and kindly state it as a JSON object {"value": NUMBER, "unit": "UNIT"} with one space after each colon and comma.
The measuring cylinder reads {"value": 410, "unit": "mL"}
